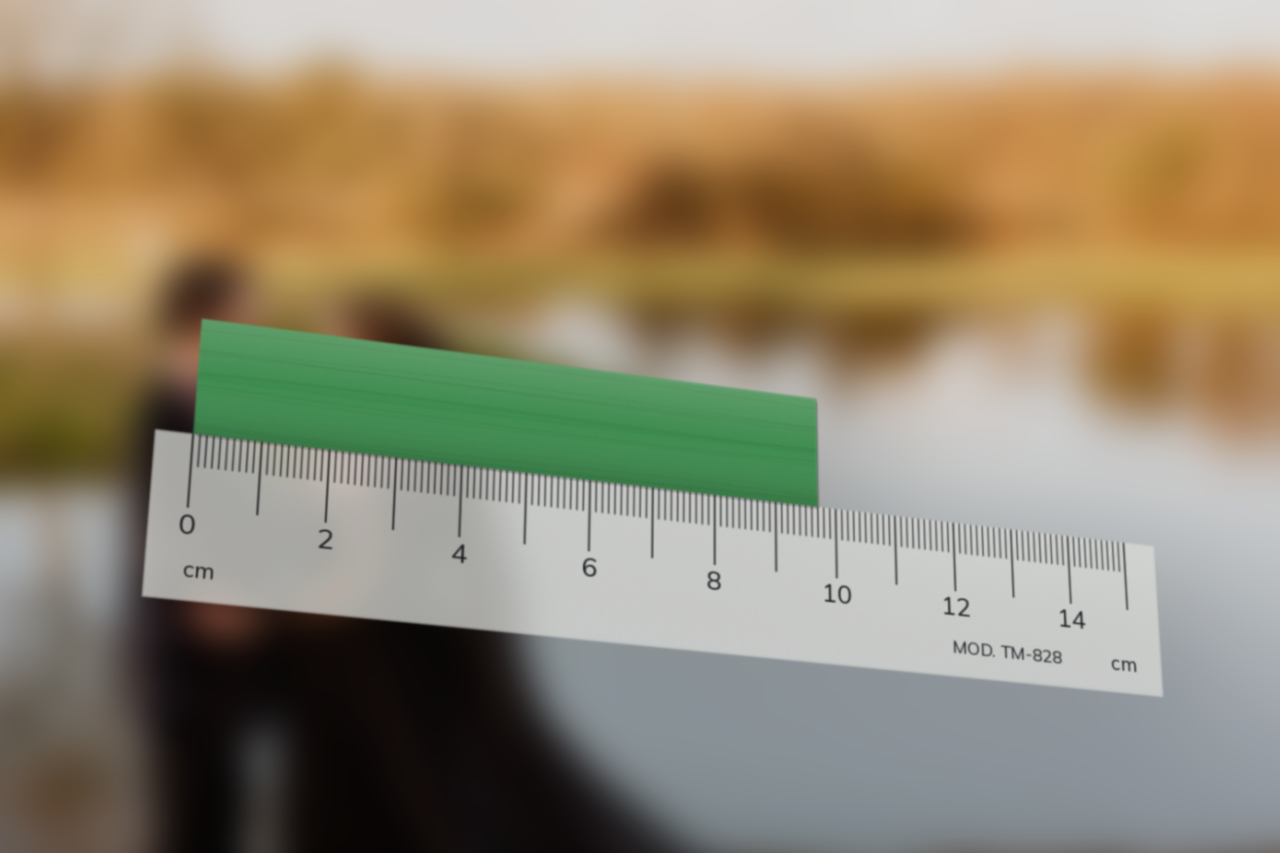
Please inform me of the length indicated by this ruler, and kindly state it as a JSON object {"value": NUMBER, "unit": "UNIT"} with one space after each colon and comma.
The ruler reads {"value": 9.7, "unit": "cm"}
